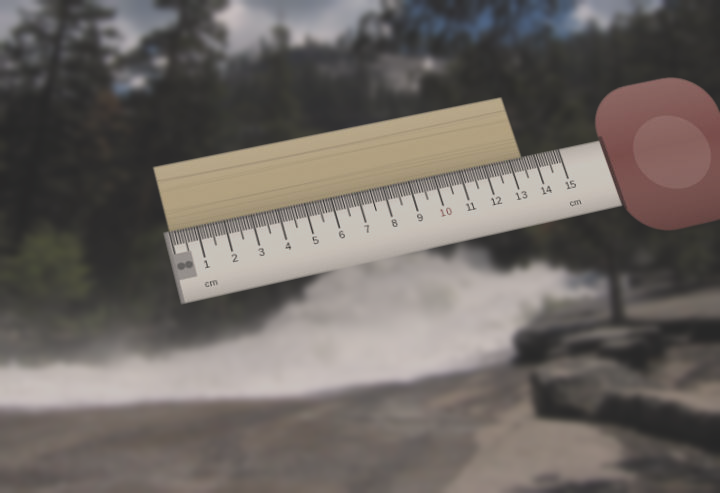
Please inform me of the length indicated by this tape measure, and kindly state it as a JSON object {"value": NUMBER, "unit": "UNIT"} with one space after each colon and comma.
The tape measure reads {"value": 13.5, "unit": "cm"}
